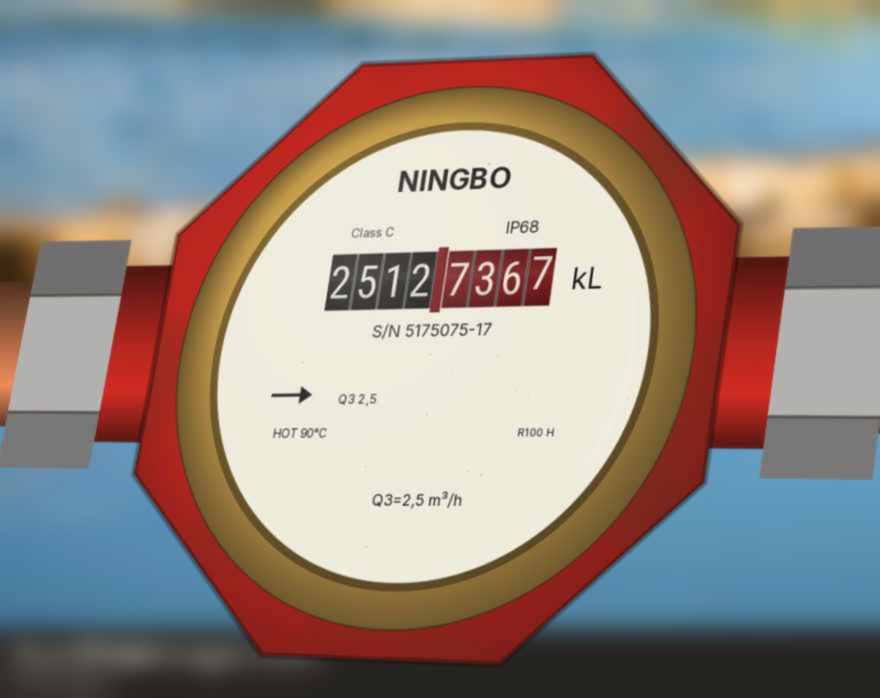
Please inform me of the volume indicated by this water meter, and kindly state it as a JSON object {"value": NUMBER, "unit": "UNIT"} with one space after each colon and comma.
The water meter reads {"value": 2512.7367, "unit": "kL"}
